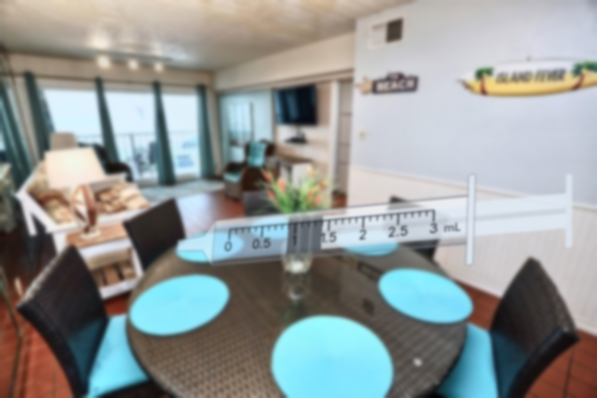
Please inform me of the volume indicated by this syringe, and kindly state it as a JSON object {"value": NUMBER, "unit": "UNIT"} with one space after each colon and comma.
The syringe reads {"value": 0.9, "unit": "mL"}
